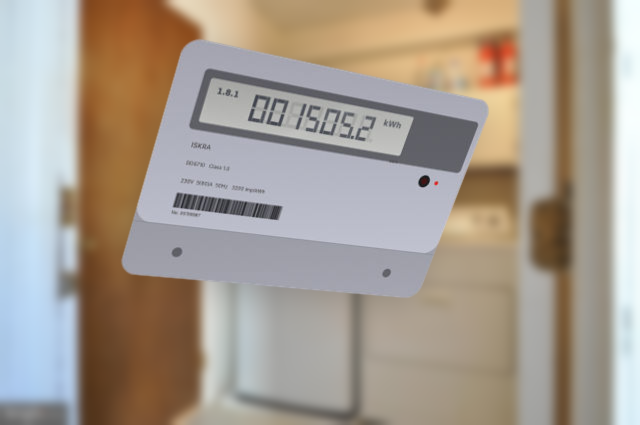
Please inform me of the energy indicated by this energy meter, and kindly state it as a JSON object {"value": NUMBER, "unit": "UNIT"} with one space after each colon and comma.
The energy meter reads {"value": 1505.2, "unit": "kWh"}
